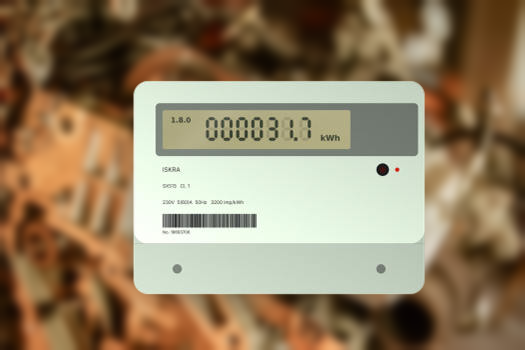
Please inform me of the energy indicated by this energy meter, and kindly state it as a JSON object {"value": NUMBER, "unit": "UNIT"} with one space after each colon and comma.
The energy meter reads {"value": 31.7, "unit": "kWh"}
